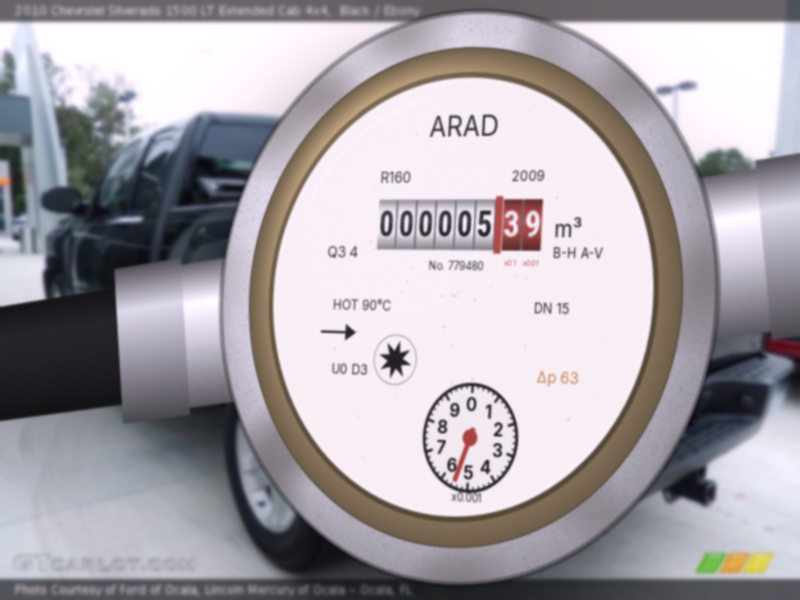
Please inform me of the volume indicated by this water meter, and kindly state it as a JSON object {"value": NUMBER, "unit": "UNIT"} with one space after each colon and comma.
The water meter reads {"value": 5.395, "unit": "m³"}
